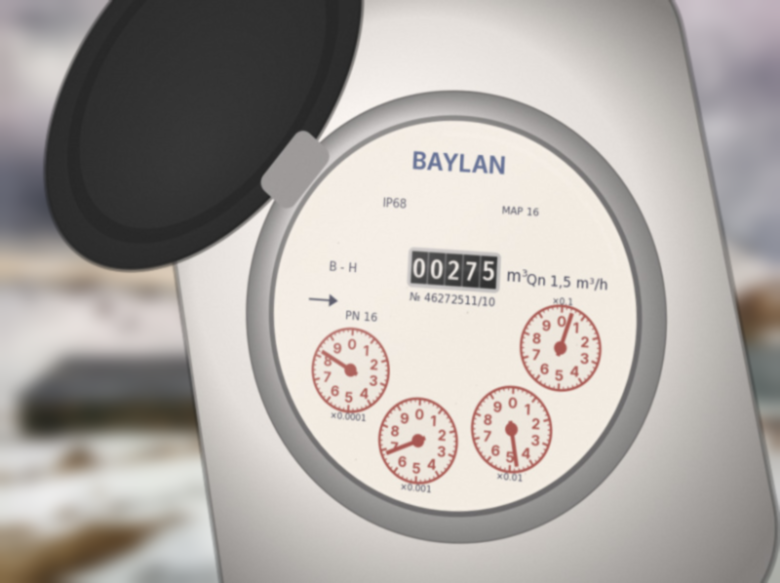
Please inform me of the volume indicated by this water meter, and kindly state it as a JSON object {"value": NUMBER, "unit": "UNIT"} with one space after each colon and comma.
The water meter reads {"value": 275.0468, "unit": "m³"}
